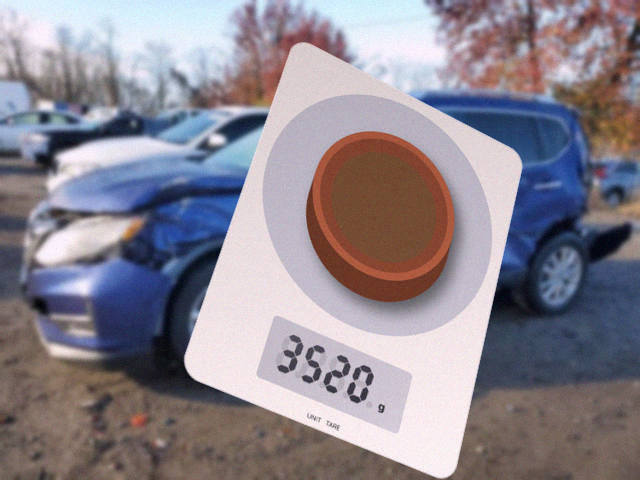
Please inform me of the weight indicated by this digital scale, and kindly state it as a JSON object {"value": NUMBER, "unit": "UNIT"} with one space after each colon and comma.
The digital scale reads {"value": 3520, "unit": "g"}
